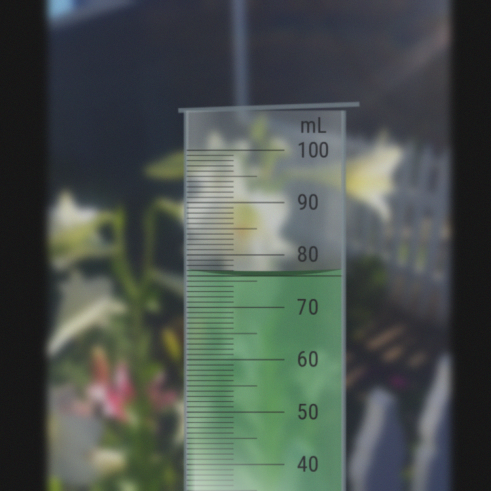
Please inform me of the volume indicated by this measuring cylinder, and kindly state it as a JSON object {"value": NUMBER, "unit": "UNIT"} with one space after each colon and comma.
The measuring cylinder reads {"value": 76, "unit": "mL"}
